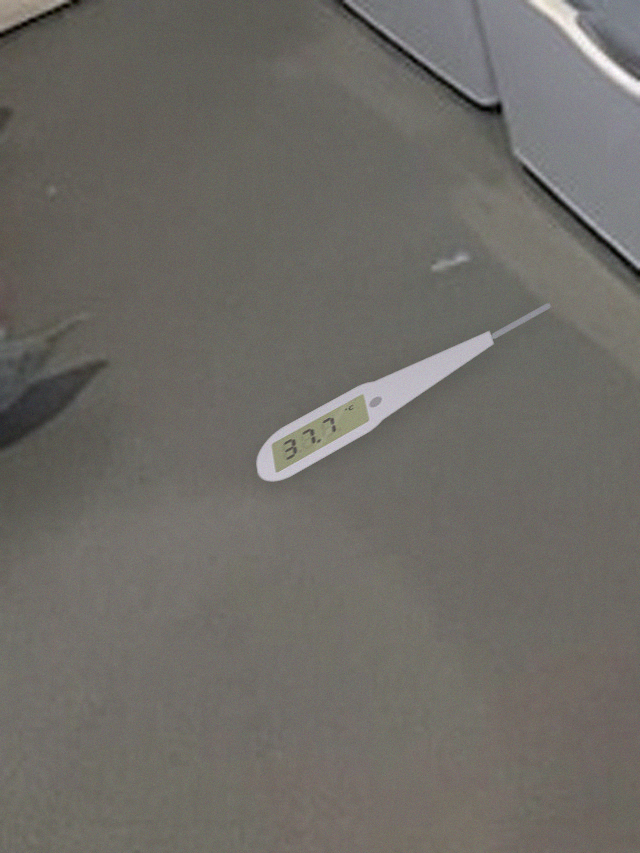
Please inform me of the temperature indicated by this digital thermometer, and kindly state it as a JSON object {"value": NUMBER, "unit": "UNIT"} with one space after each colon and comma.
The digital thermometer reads {"value": 37.7, "unit": "°C"}
